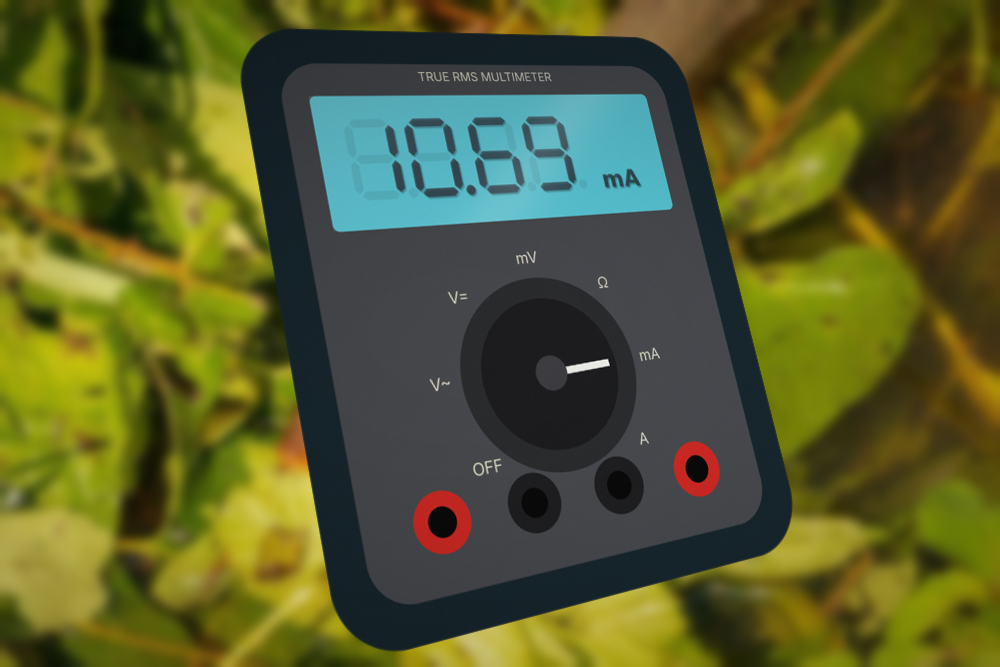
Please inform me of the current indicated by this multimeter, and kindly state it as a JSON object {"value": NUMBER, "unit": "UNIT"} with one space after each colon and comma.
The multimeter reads {"value": 10.69, "unit": "mA"}
